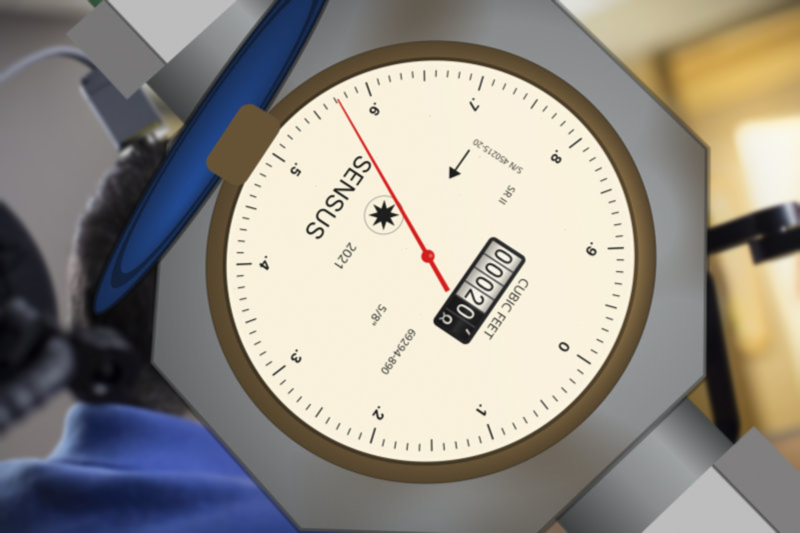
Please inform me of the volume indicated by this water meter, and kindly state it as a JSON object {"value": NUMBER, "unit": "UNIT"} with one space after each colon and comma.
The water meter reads {"value": 207.57, "unit": "ft³"}
